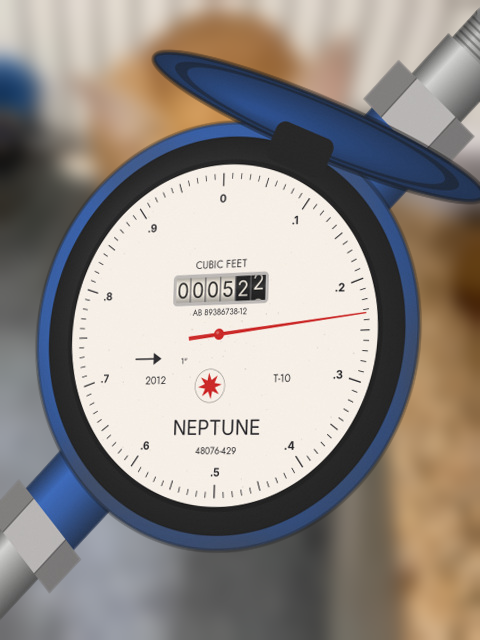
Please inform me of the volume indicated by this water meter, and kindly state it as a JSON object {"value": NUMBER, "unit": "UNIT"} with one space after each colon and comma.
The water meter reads {"value": 522.23, "unit": "ft³"}
